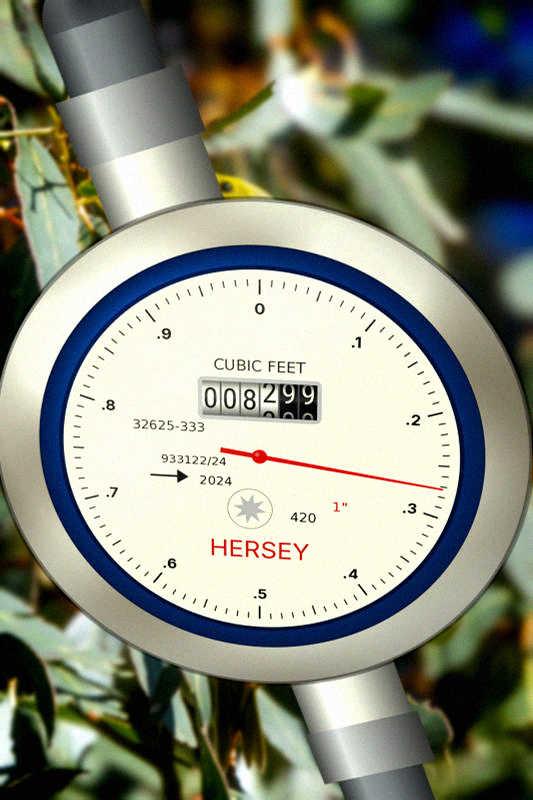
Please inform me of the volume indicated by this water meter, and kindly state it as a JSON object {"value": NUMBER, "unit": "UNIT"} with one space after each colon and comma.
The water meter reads {"value": 8299.27, "unit": "ft³"}
